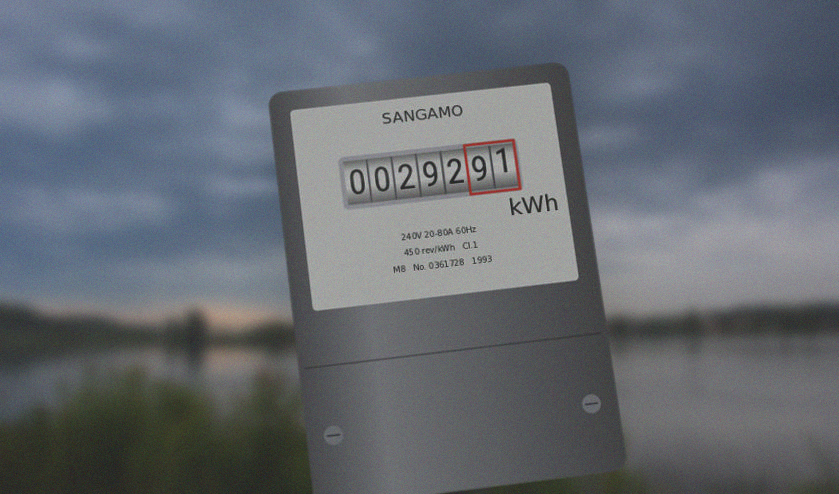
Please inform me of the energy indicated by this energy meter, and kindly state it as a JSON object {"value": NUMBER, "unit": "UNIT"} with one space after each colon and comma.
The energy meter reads {"value": 292.91, "unit": "kWh"}
